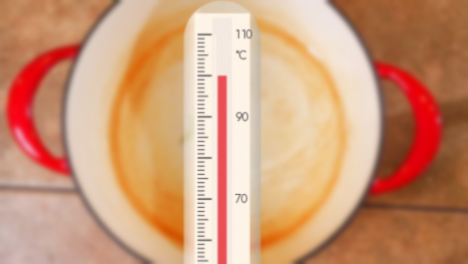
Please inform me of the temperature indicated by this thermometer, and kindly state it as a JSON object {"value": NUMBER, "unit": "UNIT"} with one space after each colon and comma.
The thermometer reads {"value": 100, "unit": "°C"}
